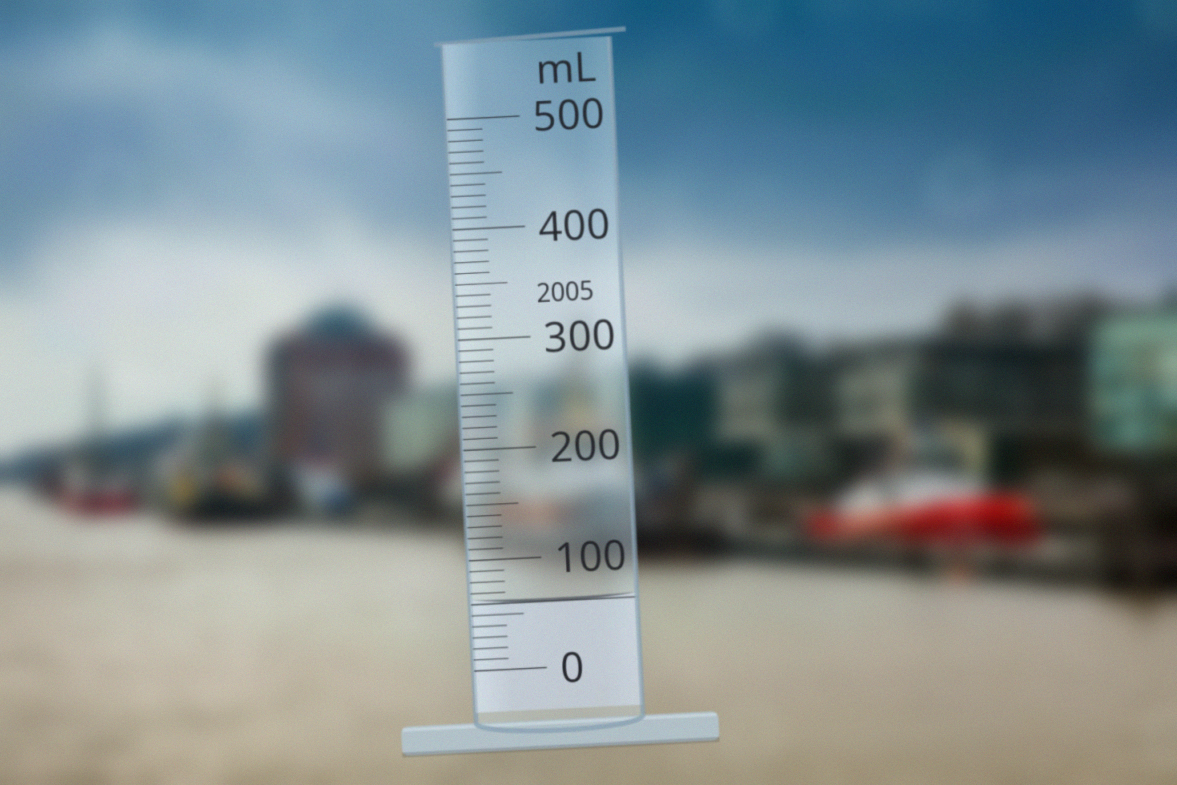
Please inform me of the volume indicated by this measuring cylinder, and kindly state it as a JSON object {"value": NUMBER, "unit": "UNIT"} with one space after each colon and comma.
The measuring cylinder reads {"value": 60, "unit": "mL"}
